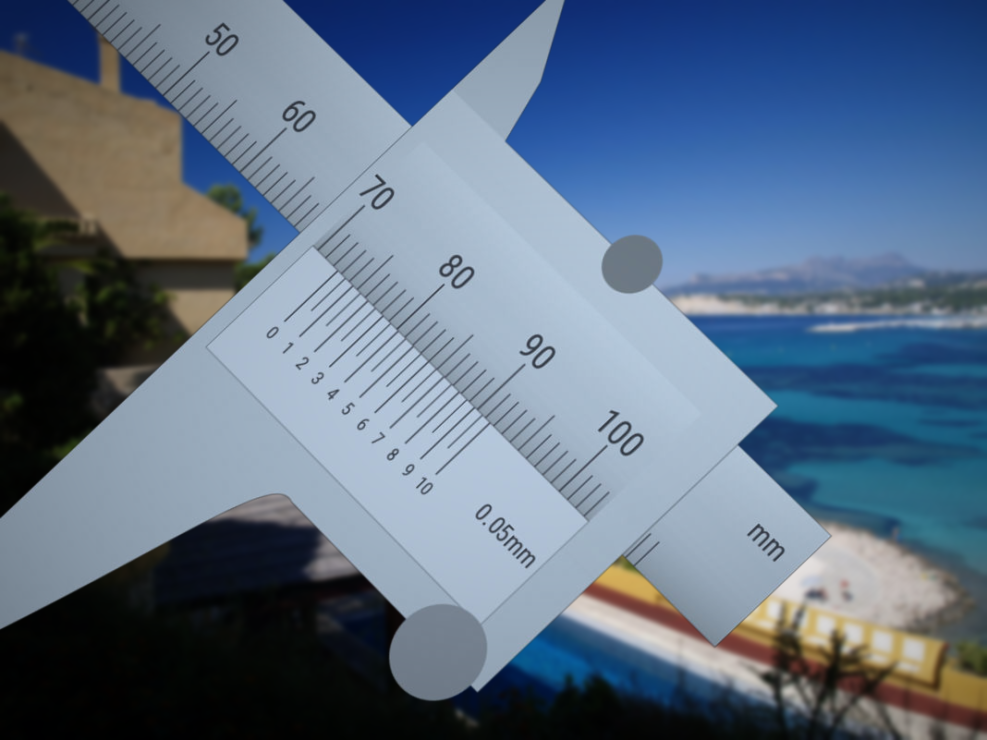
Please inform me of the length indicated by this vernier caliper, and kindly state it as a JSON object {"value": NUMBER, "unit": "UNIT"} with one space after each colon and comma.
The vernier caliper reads {"value": 72.6, "unit": "mm"}
